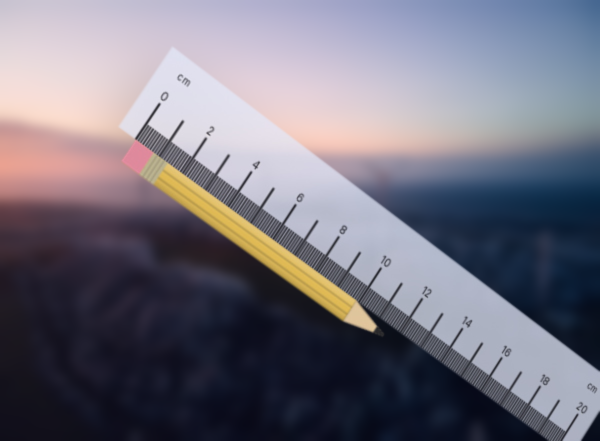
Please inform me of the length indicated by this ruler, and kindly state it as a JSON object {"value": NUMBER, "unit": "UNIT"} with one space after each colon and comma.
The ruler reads {"value": 11.5, "unit": "cm"}
